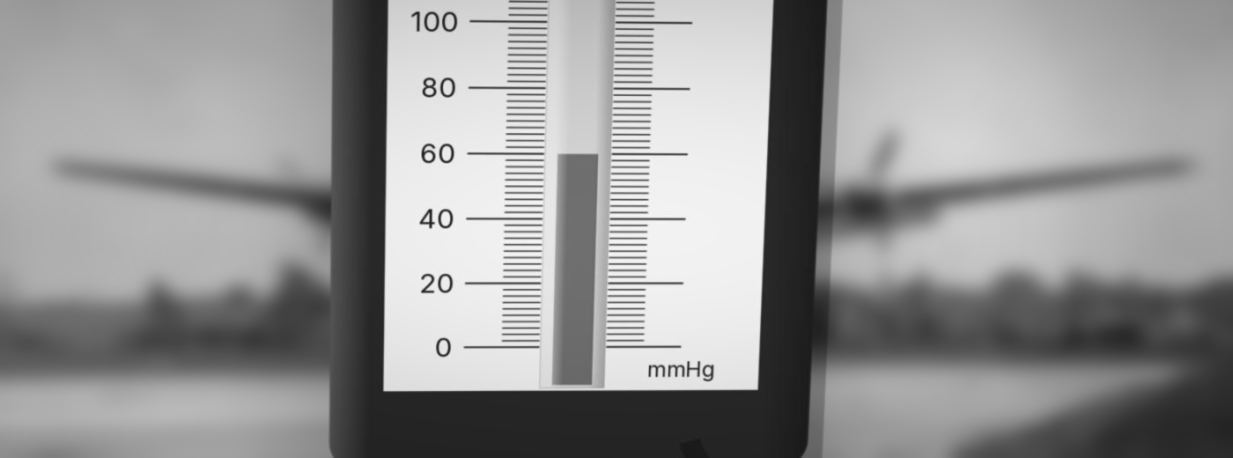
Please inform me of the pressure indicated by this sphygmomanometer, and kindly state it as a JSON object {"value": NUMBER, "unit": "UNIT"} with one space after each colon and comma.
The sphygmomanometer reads {"value": 60, "unit": "mmHg"}
